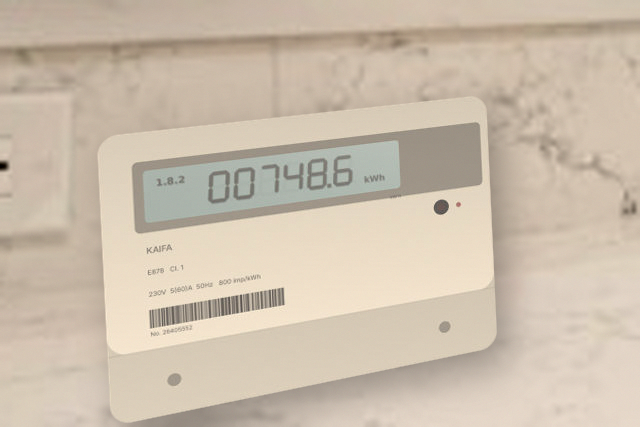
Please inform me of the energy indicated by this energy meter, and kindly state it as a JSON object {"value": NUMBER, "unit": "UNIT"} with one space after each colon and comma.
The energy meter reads {"value": 748.6, "unit": "kWh"}
